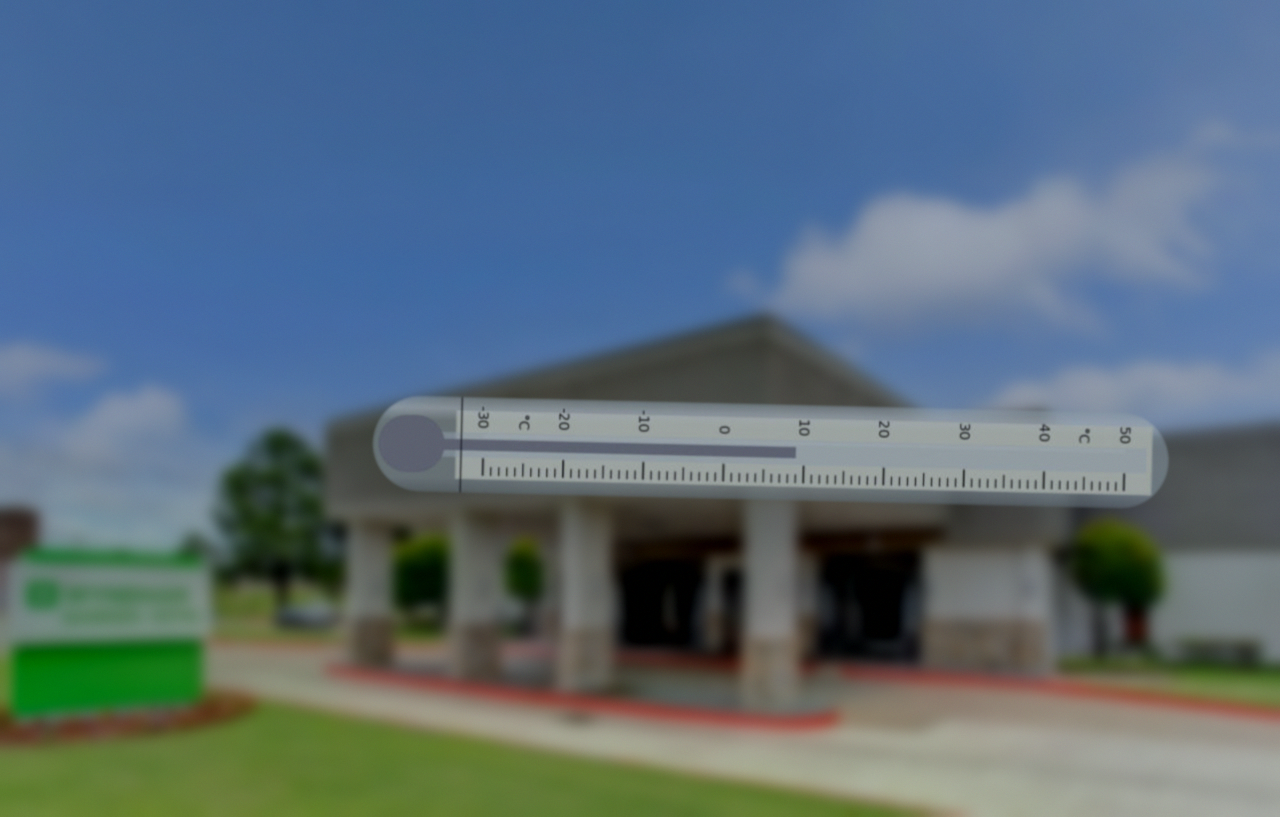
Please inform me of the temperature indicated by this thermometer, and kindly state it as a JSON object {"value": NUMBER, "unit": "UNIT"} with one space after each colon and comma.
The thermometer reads {"value": 9, "unit": "°C"}
